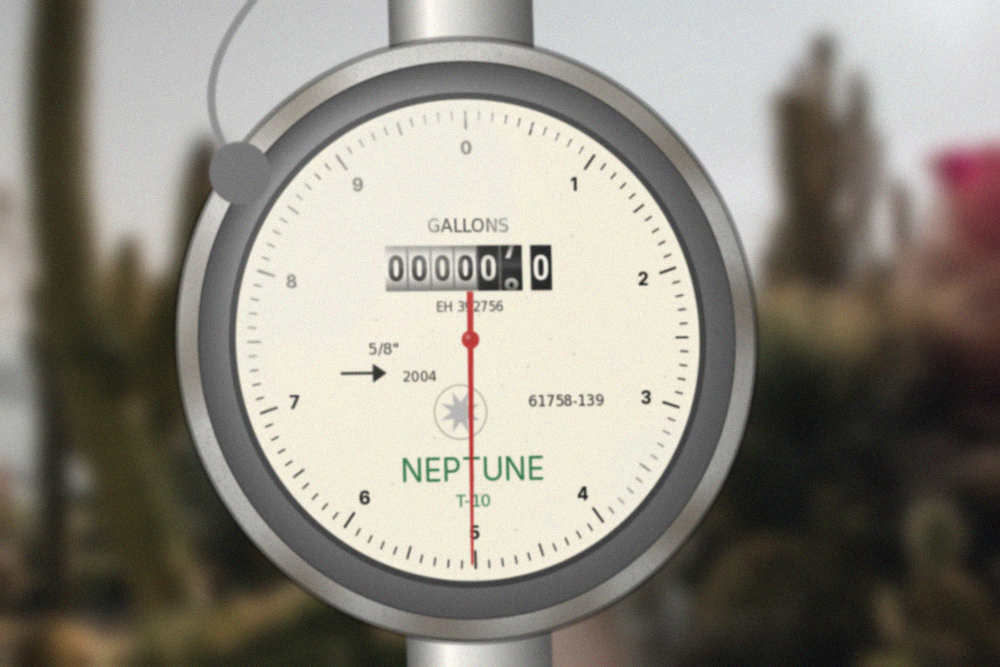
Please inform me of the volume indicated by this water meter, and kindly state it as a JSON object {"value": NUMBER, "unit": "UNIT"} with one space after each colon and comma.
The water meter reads {"value": 75.0, "unit": "gal"}
